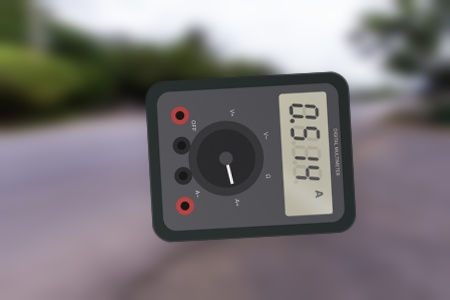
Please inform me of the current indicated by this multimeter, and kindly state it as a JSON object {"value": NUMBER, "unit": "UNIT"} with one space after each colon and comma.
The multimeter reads {"value": 0.514, "unit": "A"}
